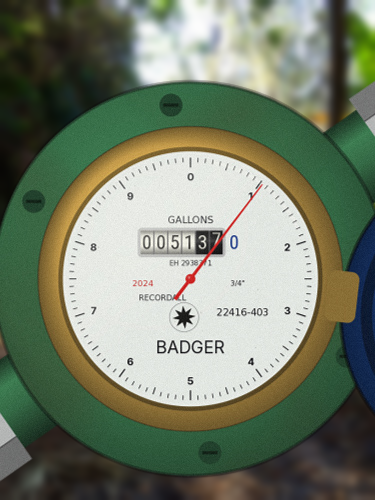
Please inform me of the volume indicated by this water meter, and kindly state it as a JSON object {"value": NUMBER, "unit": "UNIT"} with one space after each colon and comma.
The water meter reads {"value": 51371.0, "unit": "gal"}
